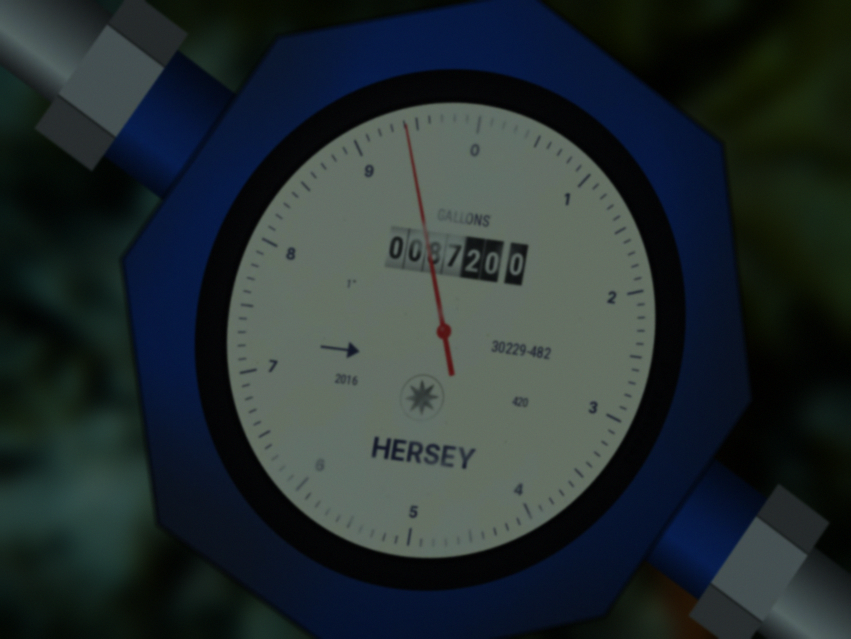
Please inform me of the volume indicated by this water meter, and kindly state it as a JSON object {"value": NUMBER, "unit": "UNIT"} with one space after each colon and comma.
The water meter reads {"value": 87199.4, "unit": "gal"}
